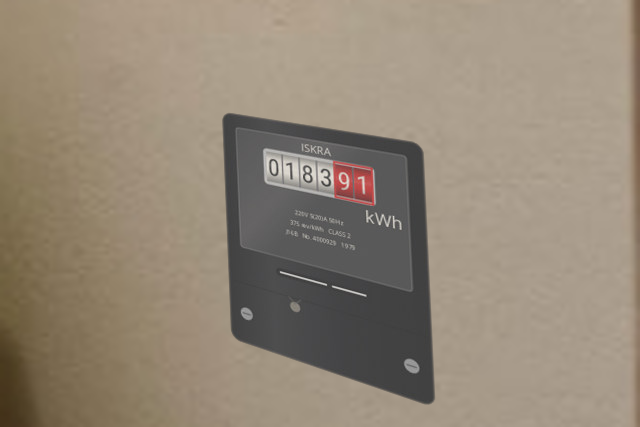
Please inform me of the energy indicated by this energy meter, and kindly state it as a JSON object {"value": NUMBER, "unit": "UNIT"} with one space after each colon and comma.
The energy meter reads {"value": 183.91, "unit": "kWh"}
